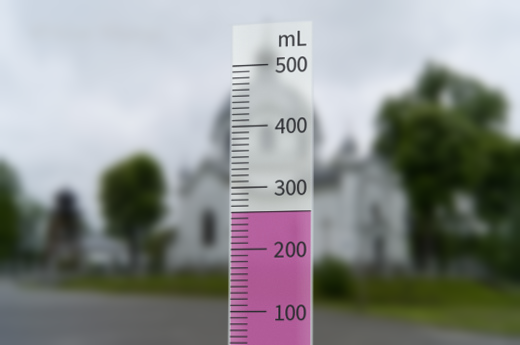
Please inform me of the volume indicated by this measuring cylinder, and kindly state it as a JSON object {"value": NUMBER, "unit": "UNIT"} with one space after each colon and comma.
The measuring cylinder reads {"value": 260, "unit": "mL"}
